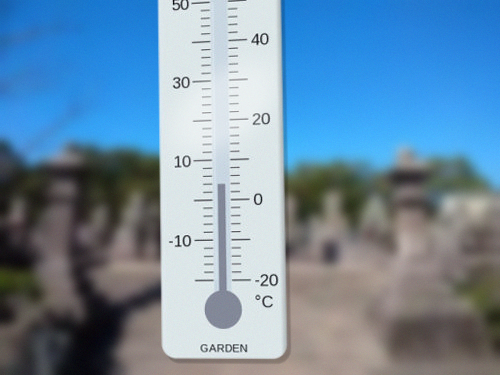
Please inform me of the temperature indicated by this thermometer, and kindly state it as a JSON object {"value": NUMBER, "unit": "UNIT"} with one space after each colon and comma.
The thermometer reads {"value": 4, "unit": "°C"}
